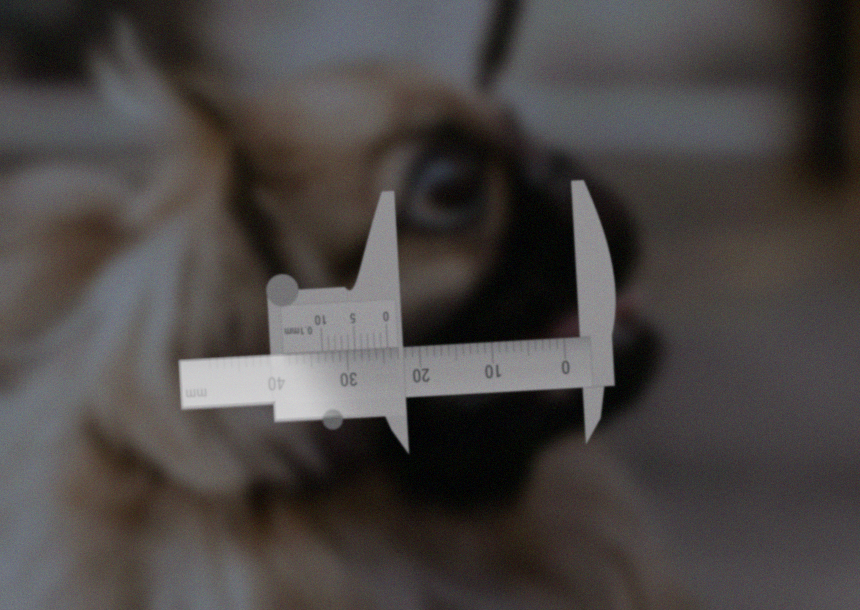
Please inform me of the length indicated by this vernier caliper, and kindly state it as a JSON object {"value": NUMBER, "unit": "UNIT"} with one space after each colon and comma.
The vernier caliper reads {"value": 24.4, "unit": "mm"}
